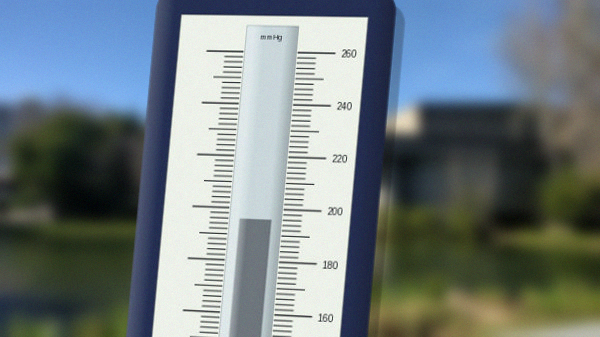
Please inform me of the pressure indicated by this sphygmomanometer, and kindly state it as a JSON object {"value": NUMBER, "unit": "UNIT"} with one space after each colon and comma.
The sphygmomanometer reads {"value": 196, "unit": "mmHg"}
